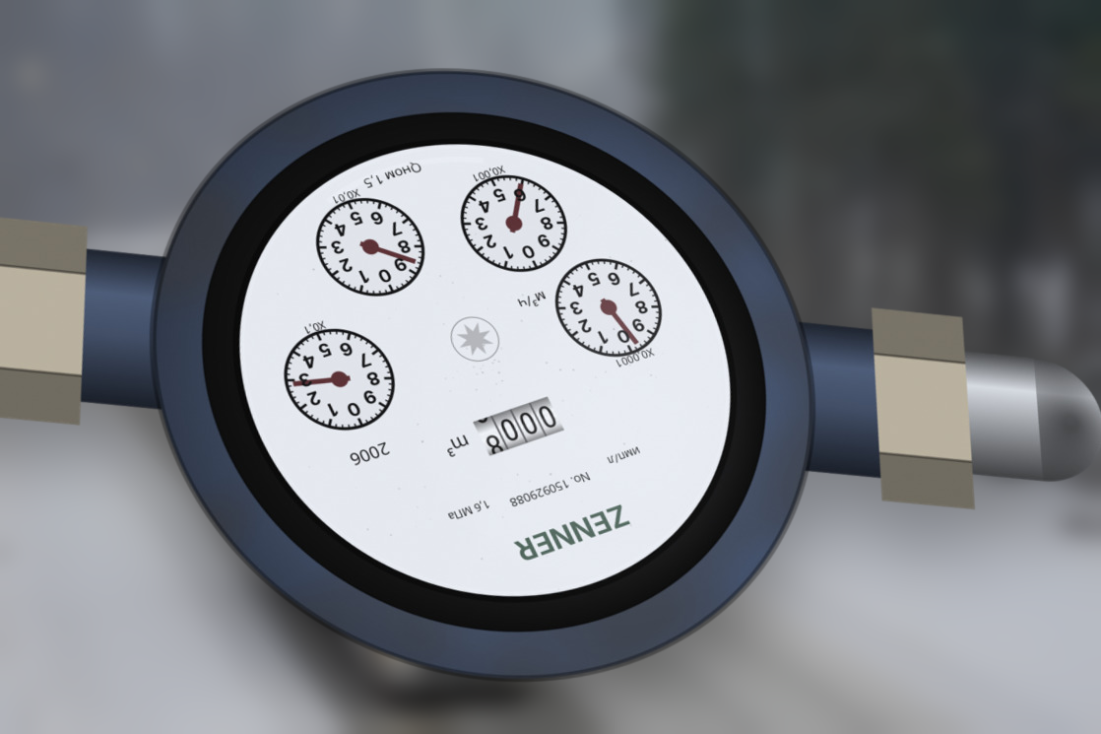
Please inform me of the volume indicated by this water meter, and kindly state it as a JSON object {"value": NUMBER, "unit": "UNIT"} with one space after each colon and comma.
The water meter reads {"value": 8.2859, "unit": "m³"}
